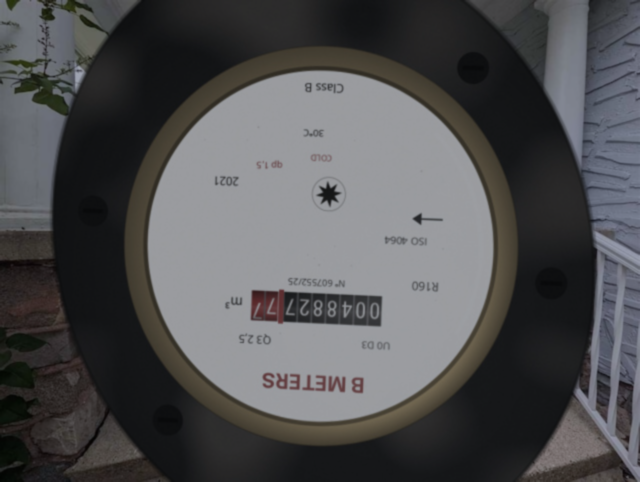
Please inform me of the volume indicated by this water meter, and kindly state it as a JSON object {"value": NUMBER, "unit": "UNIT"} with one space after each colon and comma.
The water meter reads {"value": 48827.77, "unit": "m³"}
